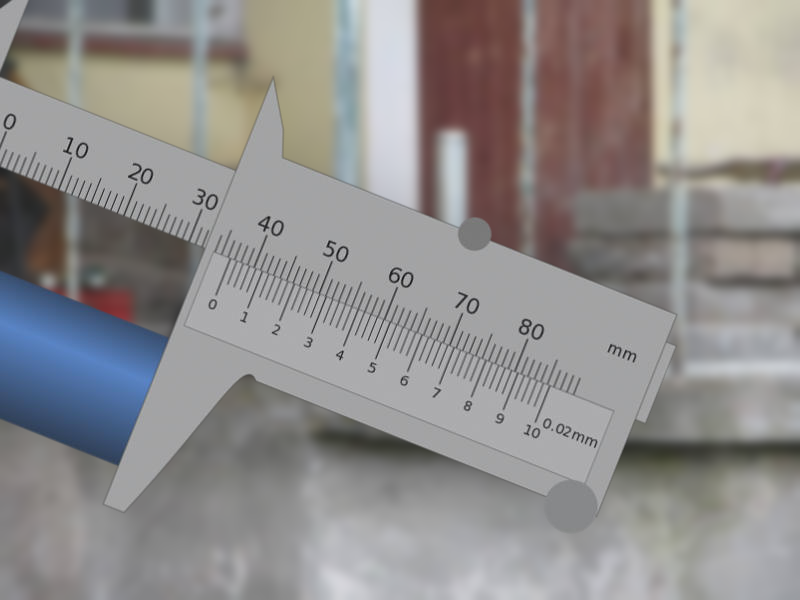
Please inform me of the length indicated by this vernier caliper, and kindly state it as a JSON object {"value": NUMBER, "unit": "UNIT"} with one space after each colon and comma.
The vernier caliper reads {"value": 36.4, "unit": "mm"}
